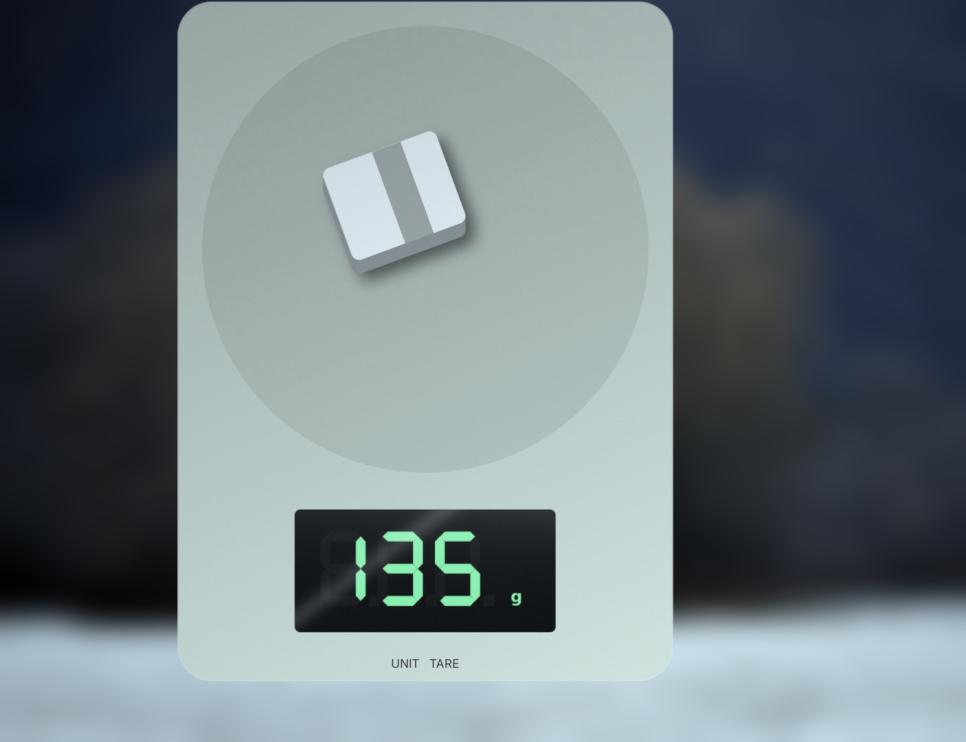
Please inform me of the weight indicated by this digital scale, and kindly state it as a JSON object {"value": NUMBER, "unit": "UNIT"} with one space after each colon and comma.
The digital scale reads {"value": 135, "unit": "g"}
